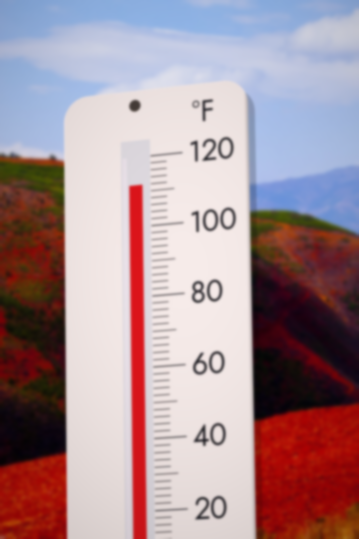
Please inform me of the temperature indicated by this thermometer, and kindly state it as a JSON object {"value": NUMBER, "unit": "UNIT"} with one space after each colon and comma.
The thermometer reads {"value": 112, "unit": "°F"}
